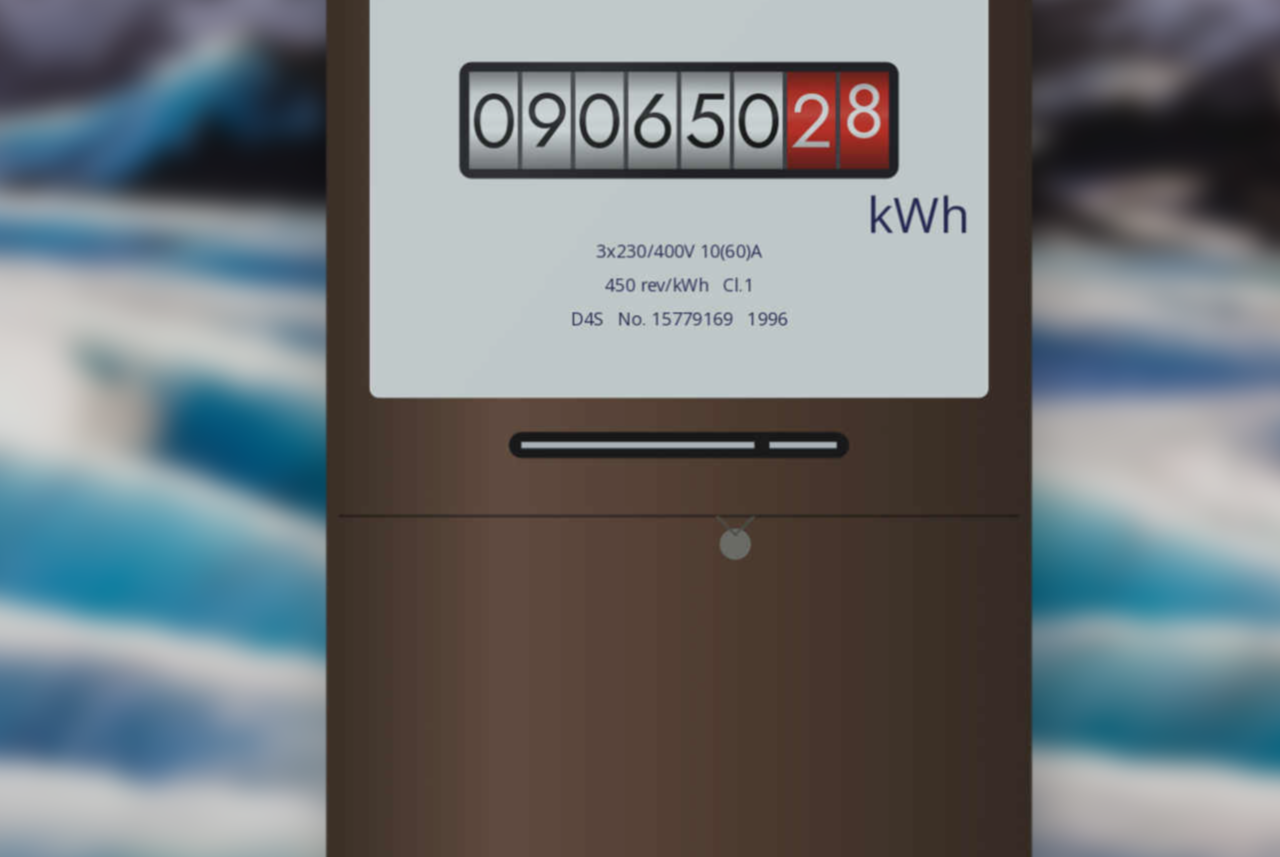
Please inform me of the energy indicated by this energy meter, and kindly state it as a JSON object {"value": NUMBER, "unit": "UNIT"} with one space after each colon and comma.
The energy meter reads {"value": 90650.28, "unit": "kWh"}
